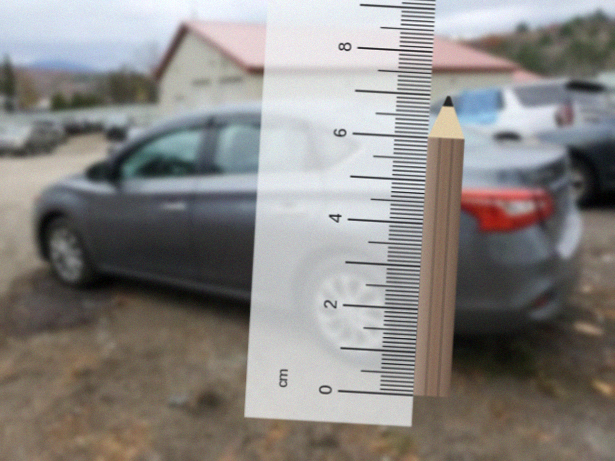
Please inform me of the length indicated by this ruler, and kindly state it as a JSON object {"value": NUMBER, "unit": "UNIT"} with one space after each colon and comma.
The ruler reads {"value": 7, "unit": "cm"}
